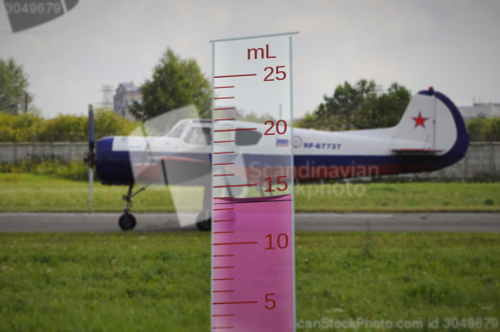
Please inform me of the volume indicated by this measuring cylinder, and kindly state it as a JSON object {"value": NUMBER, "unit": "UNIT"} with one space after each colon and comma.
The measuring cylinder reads {"value": 13.5, "unit": "mL"}
